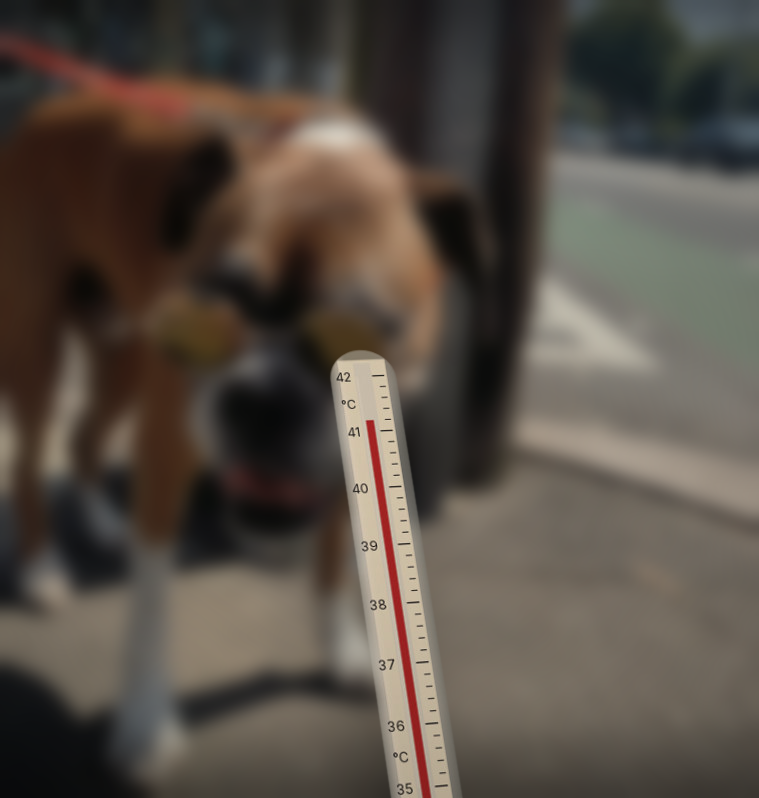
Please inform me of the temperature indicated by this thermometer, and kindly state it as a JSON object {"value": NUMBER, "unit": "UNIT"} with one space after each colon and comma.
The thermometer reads {"value": 41.2, "unit": "°C"}
